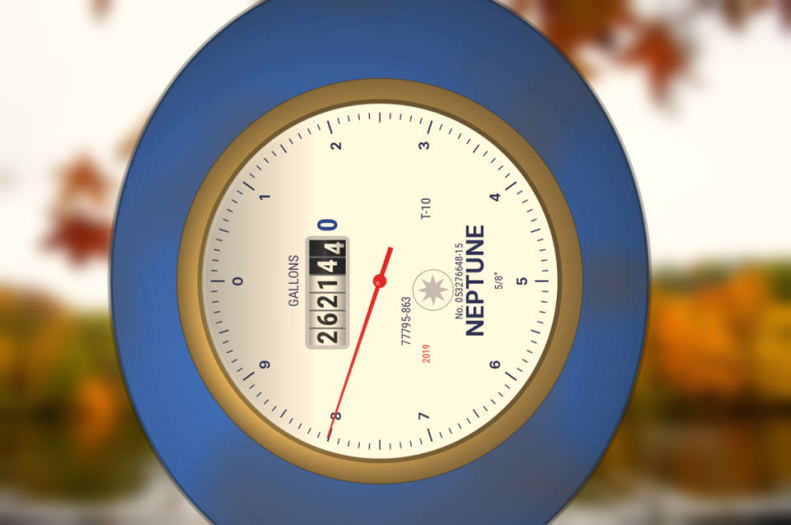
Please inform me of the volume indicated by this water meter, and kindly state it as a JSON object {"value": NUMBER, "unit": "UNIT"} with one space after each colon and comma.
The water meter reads {"value": 2621438.0, "unit": "gal"}
